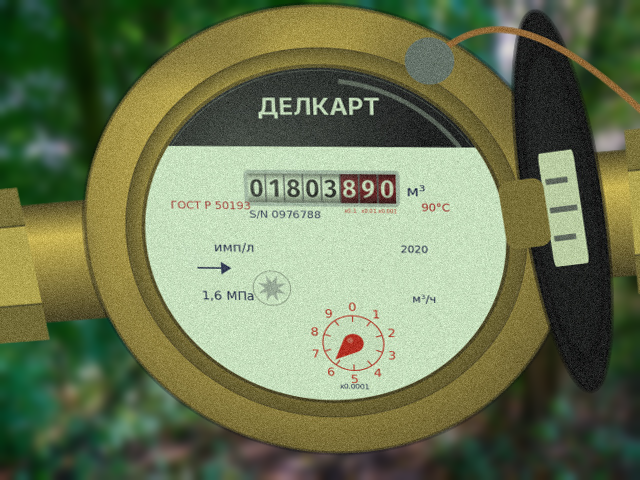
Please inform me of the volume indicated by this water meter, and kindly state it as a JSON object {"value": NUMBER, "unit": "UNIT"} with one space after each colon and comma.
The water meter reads {"value": 1803.8906, "unit": "m³"}
